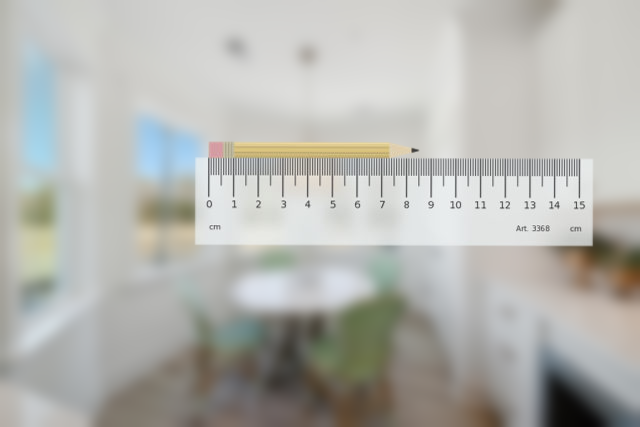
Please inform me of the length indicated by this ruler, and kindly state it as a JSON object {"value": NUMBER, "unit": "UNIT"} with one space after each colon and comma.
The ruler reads {"value": 8.5, "unit": "cm"}
